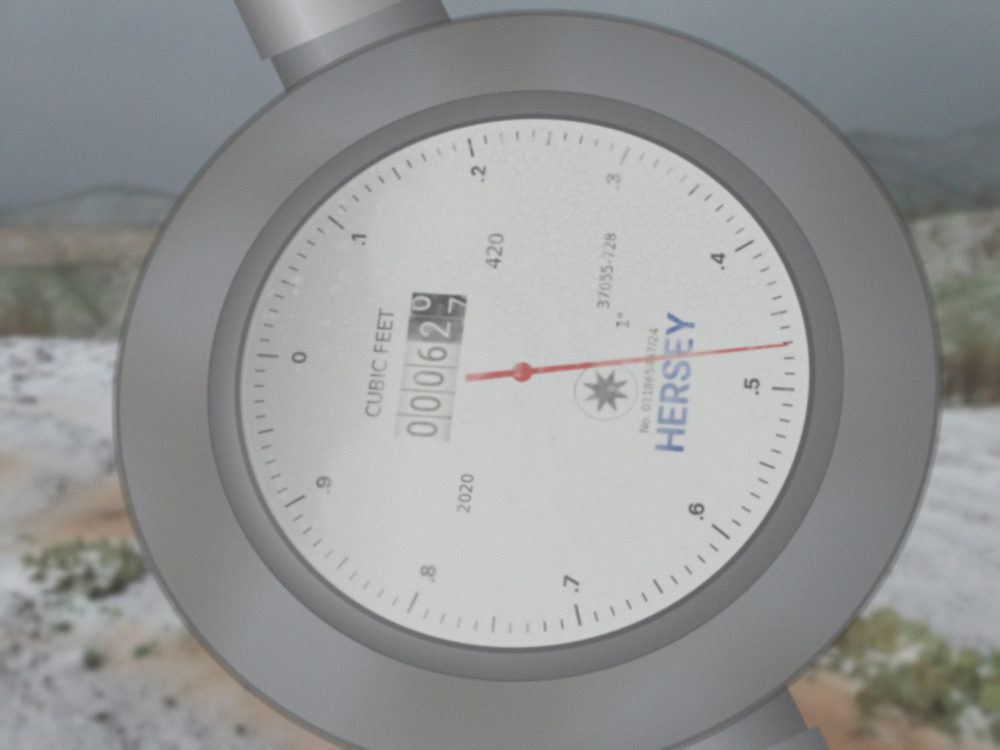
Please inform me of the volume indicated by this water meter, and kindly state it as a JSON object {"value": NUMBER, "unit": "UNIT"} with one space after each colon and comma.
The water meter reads {"value": 626.47, "unit": "ft³"}
